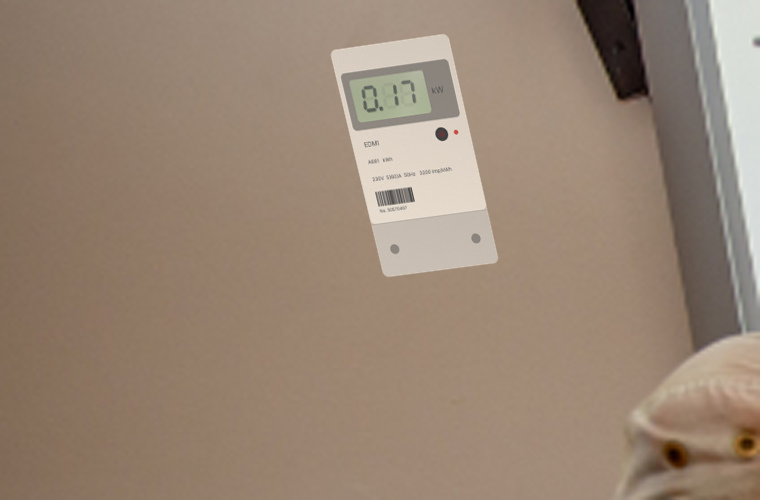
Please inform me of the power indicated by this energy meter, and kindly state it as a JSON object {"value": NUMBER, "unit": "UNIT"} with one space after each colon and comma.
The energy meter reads {"value": 0.17, "unit": "kW"}
